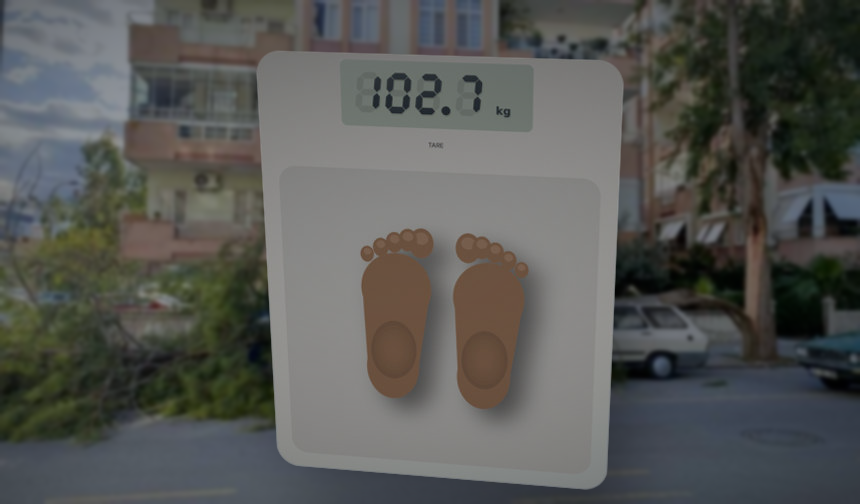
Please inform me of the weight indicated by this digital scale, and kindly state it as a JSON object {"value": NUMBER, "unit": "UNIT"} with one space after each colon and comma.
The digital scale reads {"value": 102.7, "unit": "kg"}
